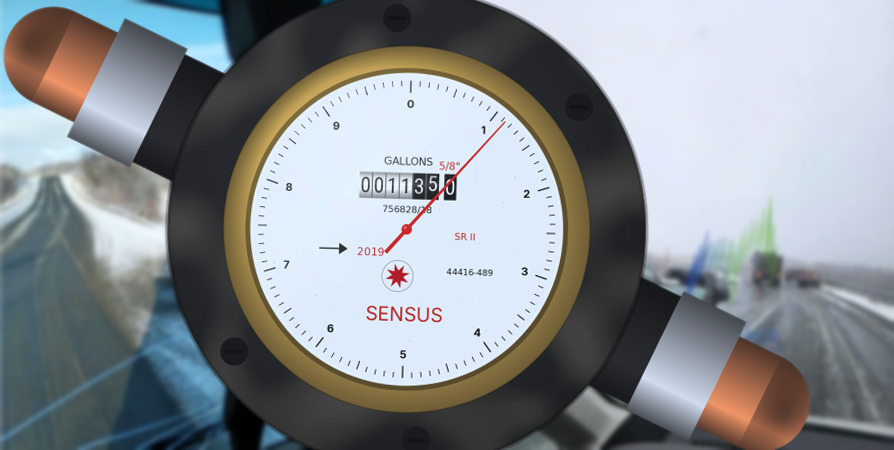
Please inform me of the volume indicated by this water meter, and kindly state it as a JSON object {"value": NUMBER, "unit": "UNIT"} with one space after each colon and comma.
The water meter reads {"value": 11351.1, "unit": "gal"}
